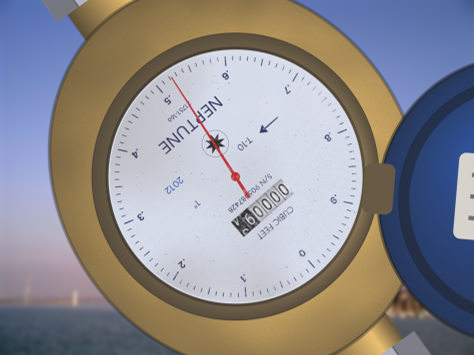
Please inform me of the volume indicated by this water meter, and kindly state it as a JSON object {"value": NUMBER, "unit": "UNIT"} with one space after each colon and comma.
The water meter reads {"value": 93.52, "unit": "ft³"}
